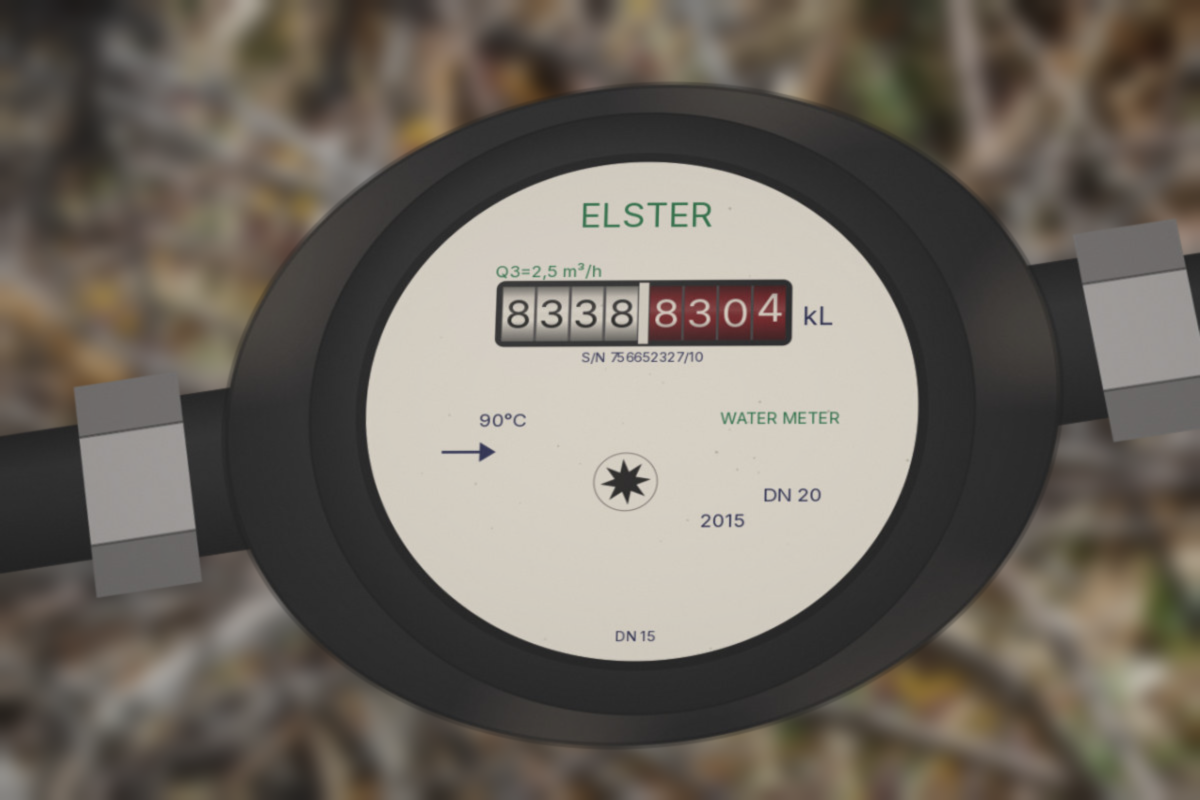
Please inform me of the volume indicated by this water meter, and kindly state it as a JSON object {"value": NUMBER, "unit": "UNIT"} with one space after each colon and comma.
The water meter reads {"value": 8338.8304, "unit": "kL"}
